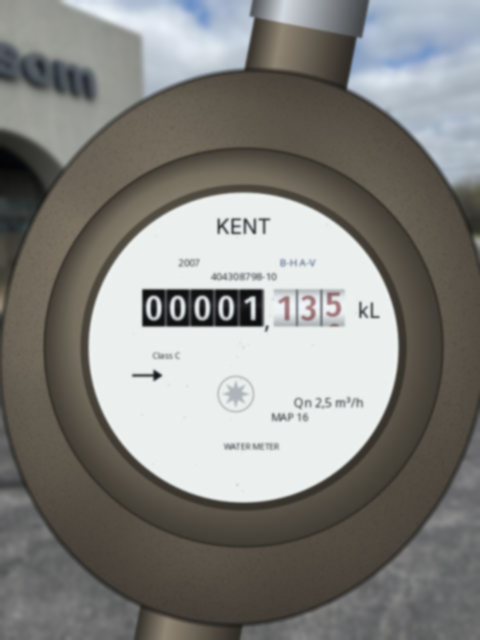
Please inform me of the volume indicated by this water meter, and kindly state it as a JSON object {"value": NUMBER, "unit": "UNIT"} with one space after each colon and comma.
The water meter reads {"value": 1.135, "unit": "kL"}
